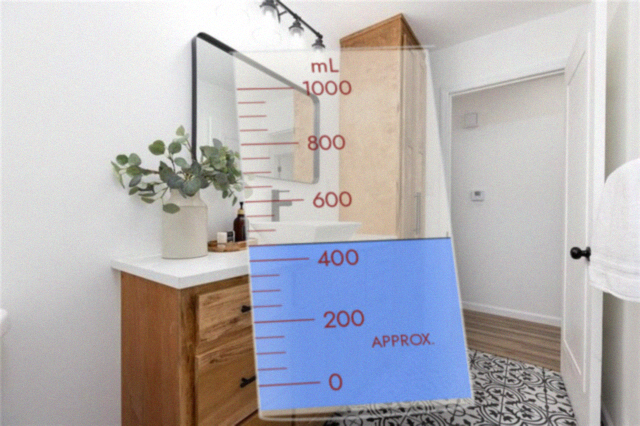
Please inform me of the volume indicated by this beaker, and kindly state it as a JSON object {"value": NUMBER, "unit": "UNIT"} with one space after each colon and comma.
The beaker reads {"value": 450, "unit": "mL"}
